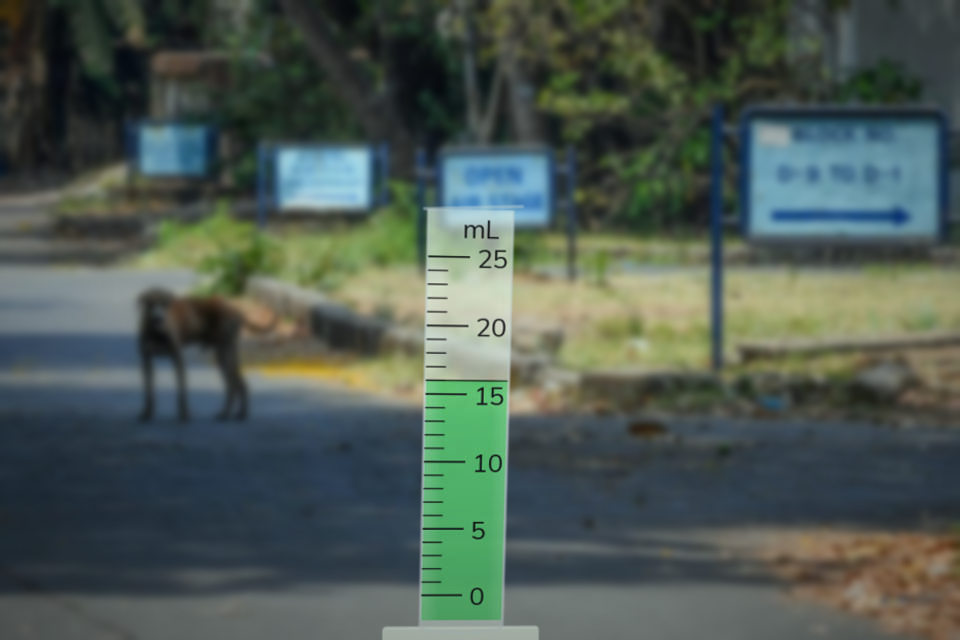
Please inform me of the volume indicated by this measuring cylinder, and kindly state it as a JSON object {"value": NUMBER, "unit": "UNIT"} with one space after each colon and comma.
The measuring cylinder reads {"value": 16, "unit": "mL"}
